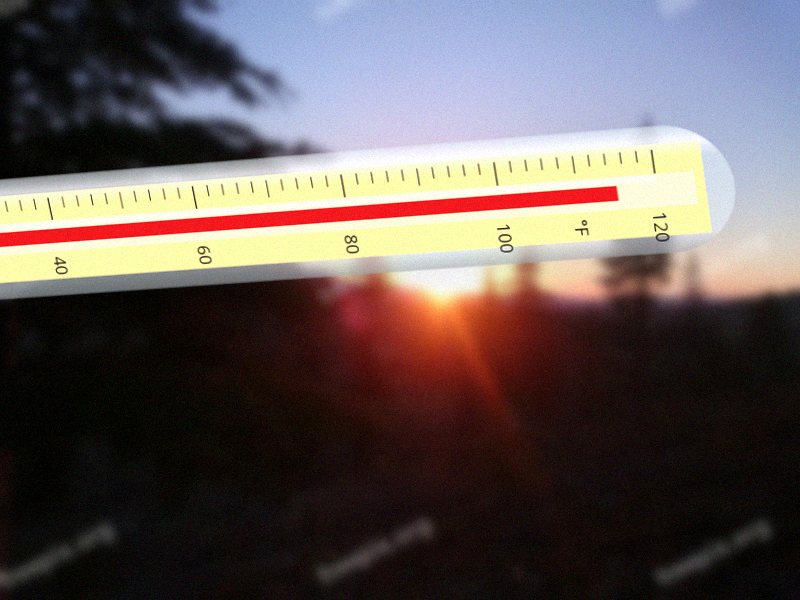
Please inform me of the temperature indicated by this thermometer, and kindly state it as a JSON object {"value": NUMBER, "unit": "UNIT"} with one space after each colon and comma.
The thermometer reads {"value": 115, "unit": "°F"}
